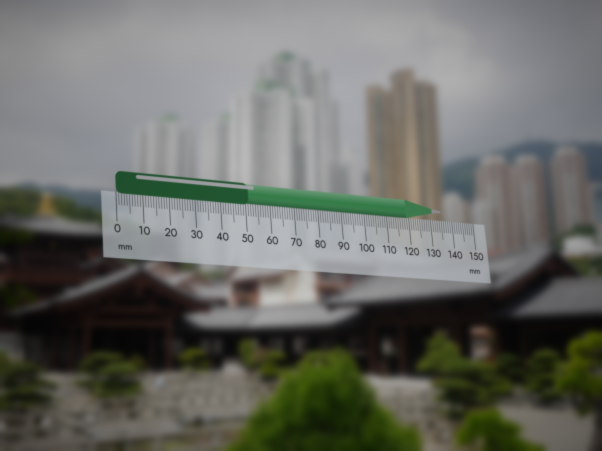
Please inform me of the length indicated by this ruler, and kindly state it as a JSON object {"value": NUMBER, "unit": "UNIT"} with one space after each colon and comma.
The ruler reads {"value": 135, "unit": "mm"}
